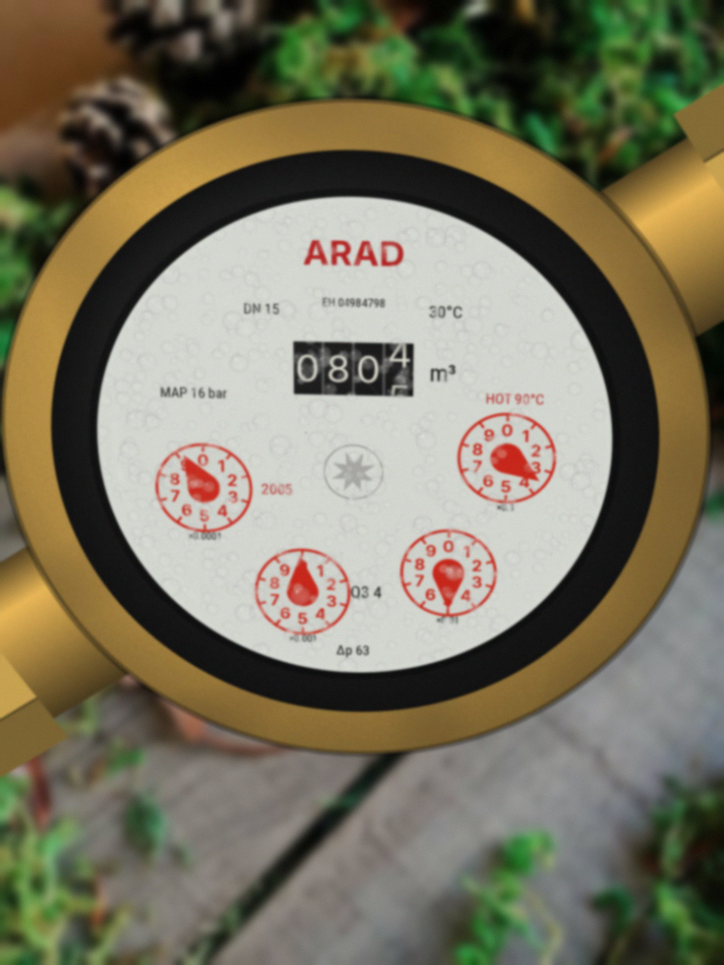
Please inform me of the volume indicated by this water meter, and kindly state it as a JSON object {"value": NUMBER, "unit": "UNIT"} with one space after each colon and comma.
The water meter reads {"value": 804.3499, "unit": "m³"}
